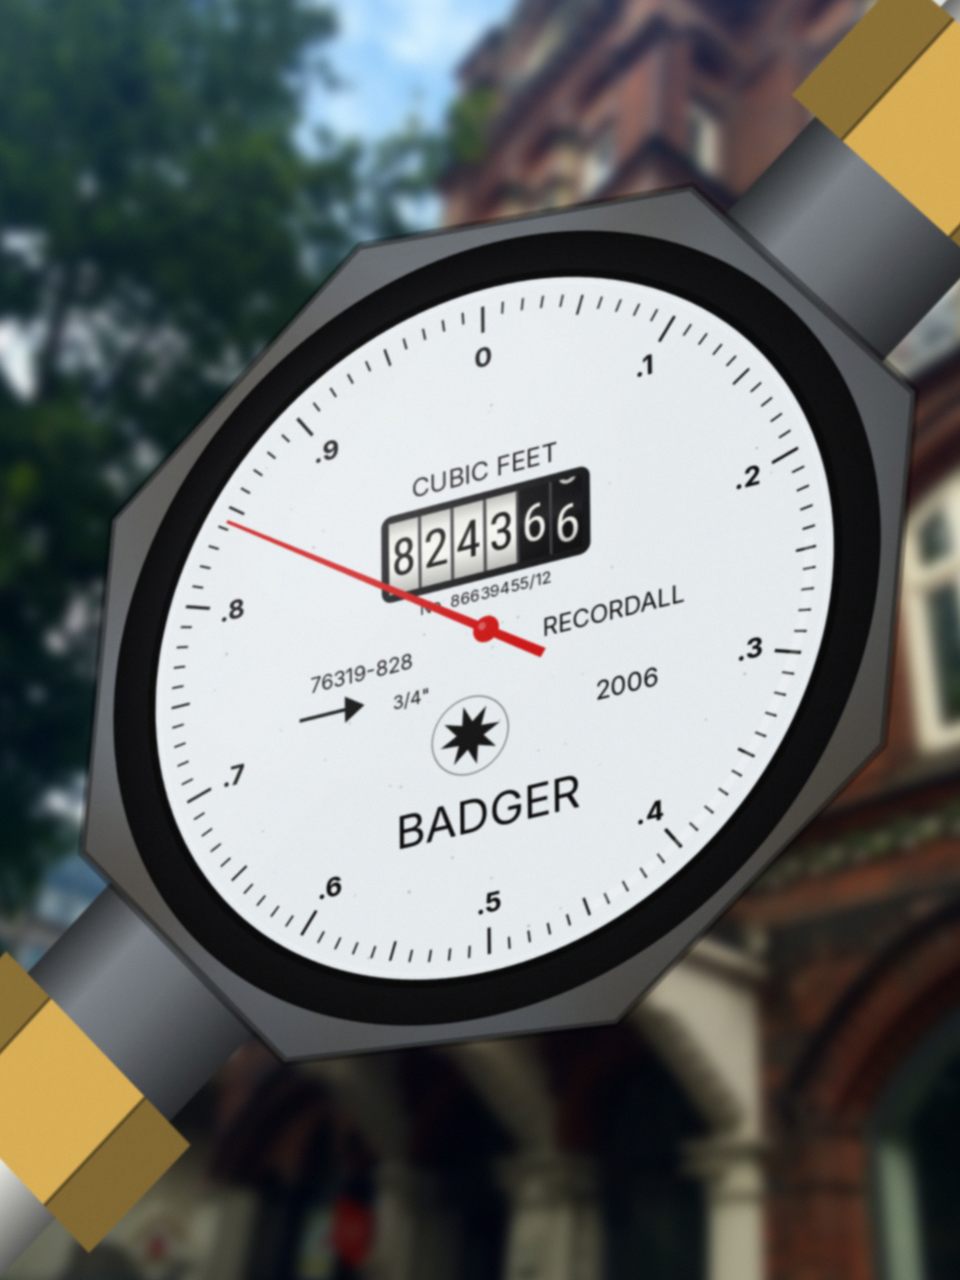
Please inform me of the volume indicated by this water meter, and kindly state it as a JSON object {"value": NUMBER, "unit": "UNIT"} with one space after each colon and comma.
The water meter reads {"value": 824365.84, "unit": "ft³"}
